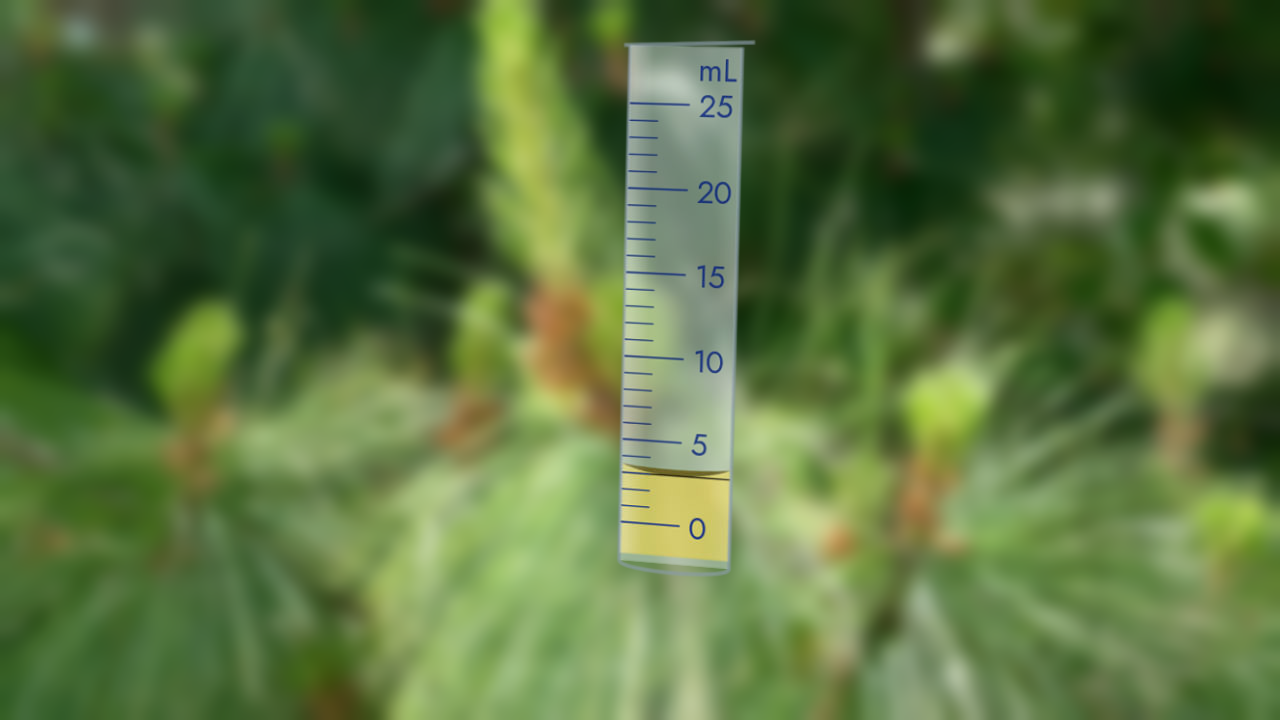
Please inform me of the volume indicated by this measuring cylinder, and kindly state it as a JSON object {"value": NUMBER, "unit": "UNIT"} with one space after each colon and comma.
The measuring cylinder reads {"value": 3, "unit": "mL"}
